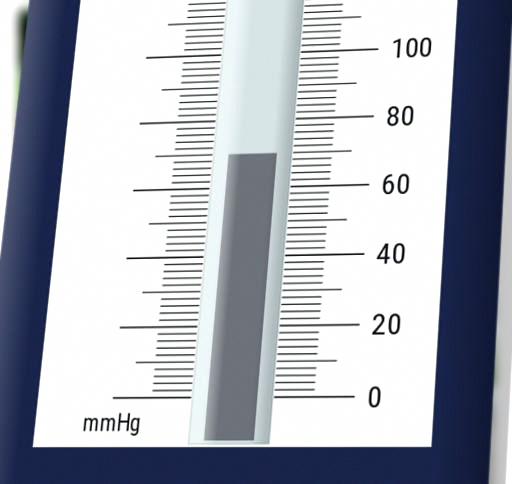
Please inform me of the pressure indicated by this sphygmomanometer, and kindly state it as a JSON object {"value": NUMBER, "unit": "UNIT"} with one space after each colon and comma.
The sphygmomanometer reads {"value": 70, "unit": "mmHg"}
